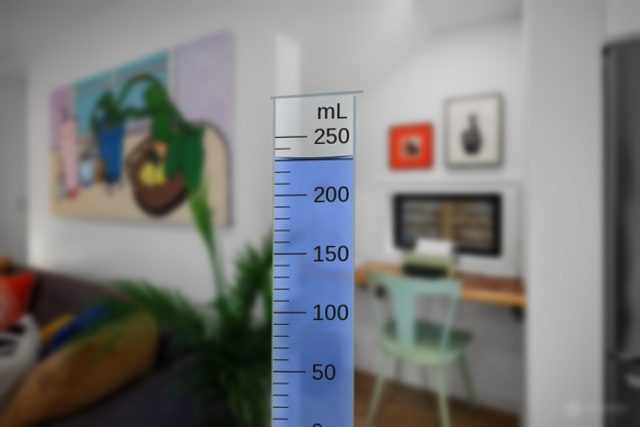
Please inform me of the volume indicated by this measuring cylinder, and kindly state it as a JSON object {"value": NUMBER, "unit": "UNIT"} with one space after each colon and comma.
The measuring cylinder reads {"value": 230, "unit": "mL"}
